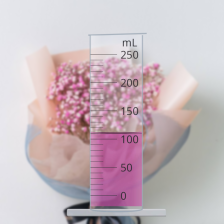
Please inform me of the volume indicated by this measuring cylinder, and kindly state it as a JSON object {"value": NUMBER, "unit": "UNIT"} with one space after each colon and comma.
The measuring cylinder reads {"value": 110, "unit": "mL"}
